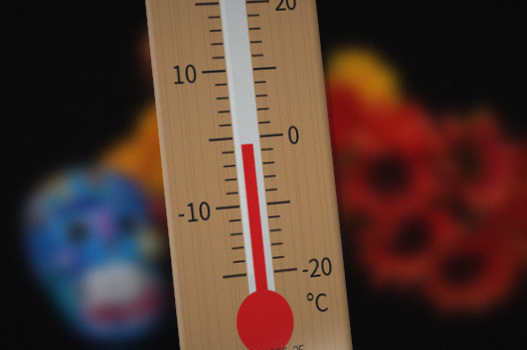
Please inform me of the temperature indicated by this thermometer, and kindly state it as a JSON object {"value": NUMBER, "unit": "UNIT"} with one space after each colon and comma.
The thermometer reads {"value": -1, "unit": "°C"}
